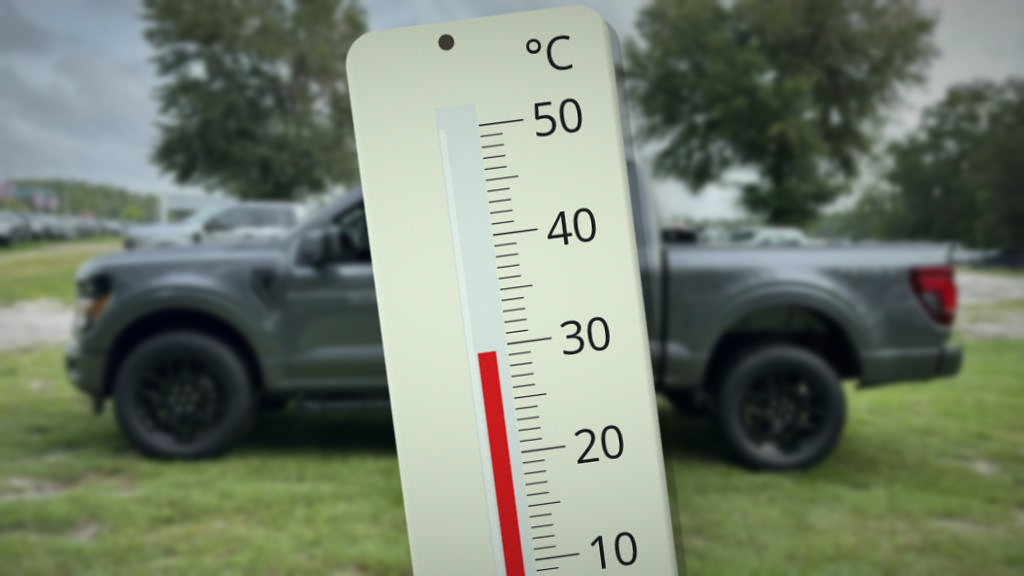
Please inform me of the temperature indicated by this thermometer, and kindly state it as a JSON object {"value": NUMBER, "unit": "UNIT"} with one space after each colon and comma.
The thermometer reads {"value": 29.5, "unit": "°C"}
